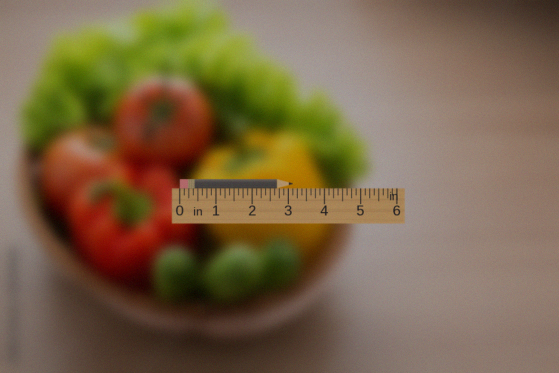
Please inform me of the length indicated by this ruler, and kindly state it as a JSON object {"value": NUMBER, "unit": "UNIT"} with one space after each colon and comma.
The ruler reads {"value": 3.125, "unit": "in"}
